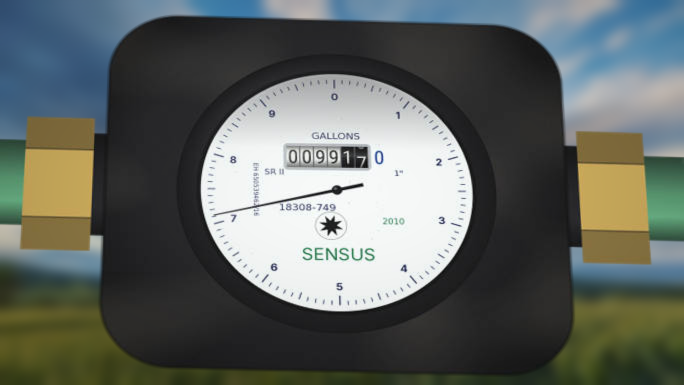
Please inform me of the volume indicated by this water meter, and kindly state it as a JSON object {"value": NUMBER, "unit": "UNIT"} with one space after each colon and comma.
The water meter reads {"value": 99167.1, "unit": "gal"}
